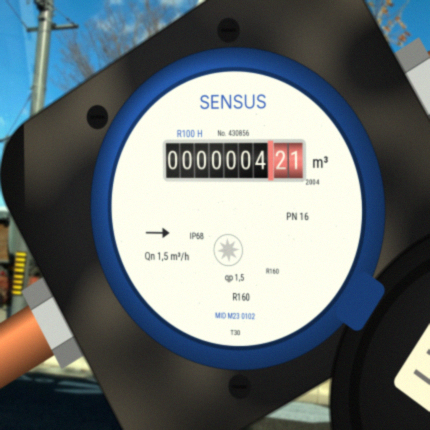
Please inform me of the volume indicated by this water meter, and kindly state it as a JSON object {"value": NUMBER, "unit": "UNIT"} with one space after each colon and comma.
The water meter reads {"value": 4.21, "unit": "m³"}
